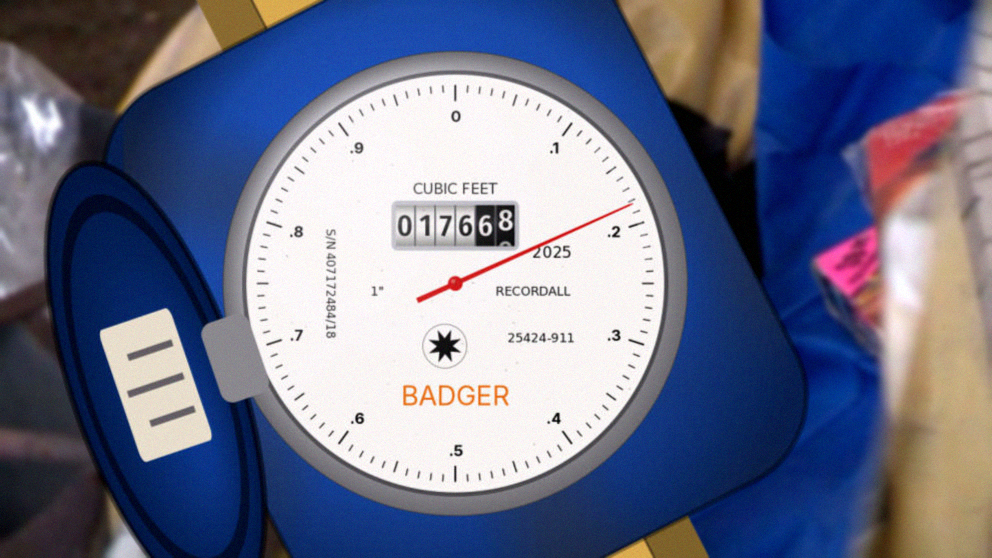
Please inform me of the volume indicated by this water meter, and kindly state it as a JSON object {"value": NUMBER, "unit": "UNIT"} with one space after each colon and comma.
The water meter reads {"value": 17668.18, "unit": "ft³"}
